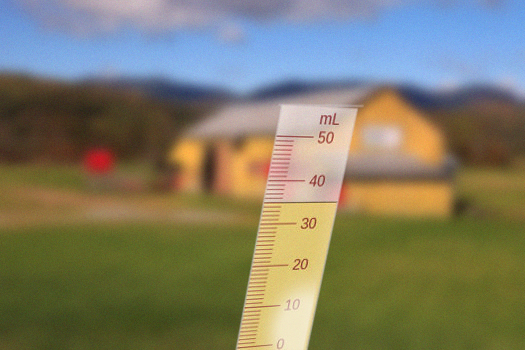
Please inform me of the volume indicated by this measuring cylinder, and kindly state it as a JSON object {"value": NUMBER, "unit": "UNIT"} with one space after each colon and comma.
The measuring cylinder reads {"value": 35, "unit": "mL"}
